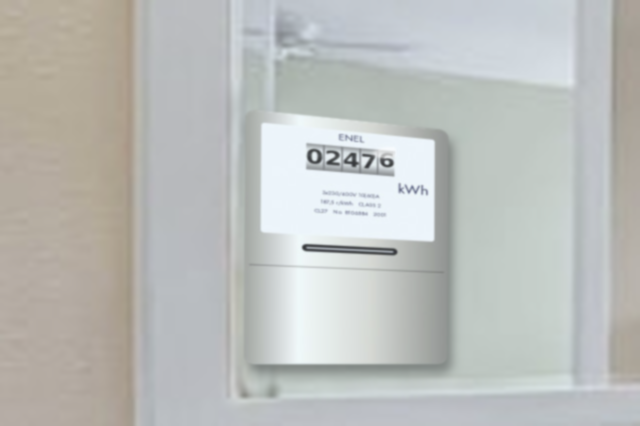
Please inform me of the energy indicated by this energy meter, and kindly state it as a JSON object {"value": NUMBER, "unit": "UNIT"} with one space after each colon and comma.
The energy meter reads {"value": 2476, "unit": "kWh"}
